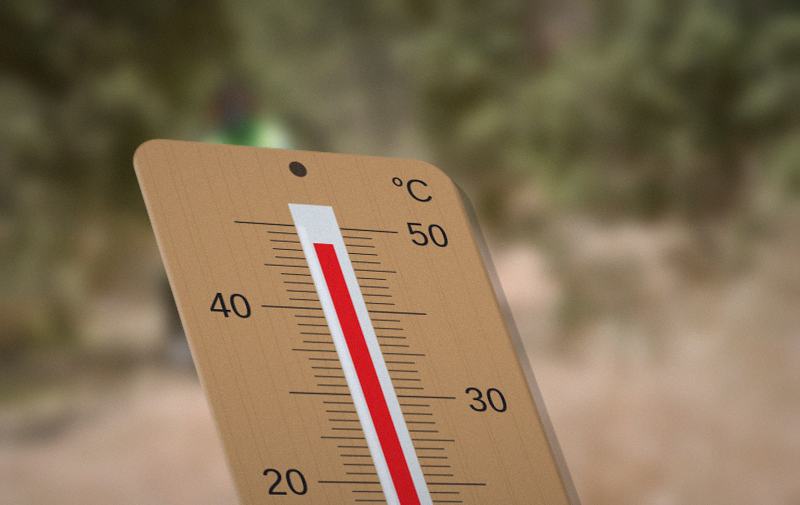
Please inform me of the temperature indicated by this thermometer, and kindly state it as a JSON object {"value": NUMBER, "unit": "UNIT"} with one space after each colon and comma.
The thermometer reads {"value": 48, "unit": "°C"}
